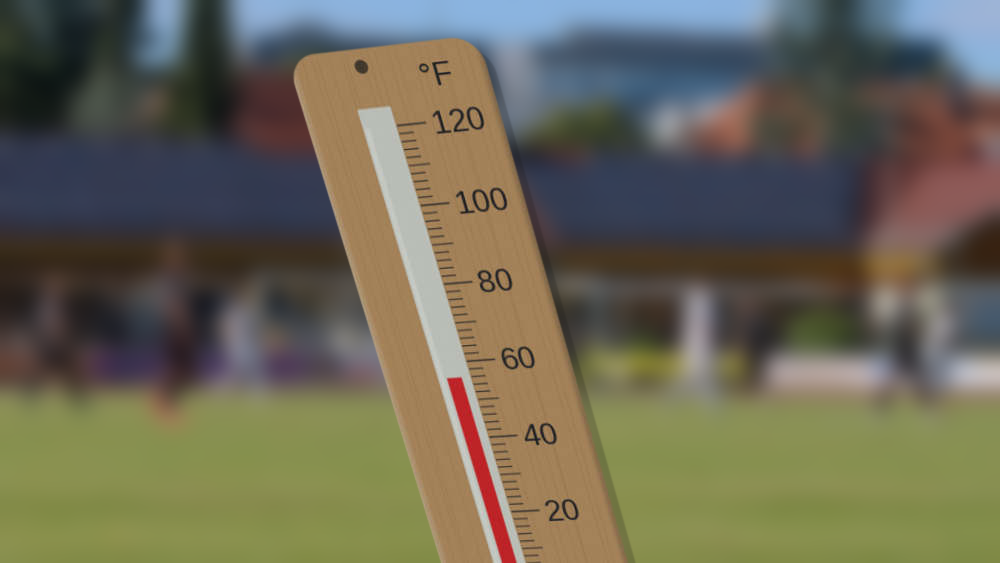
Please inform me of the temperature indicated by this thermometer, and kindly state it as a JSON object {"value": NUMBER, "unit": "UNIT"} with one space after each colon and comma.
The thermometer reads {"value": 56, "unit": "°F"}
